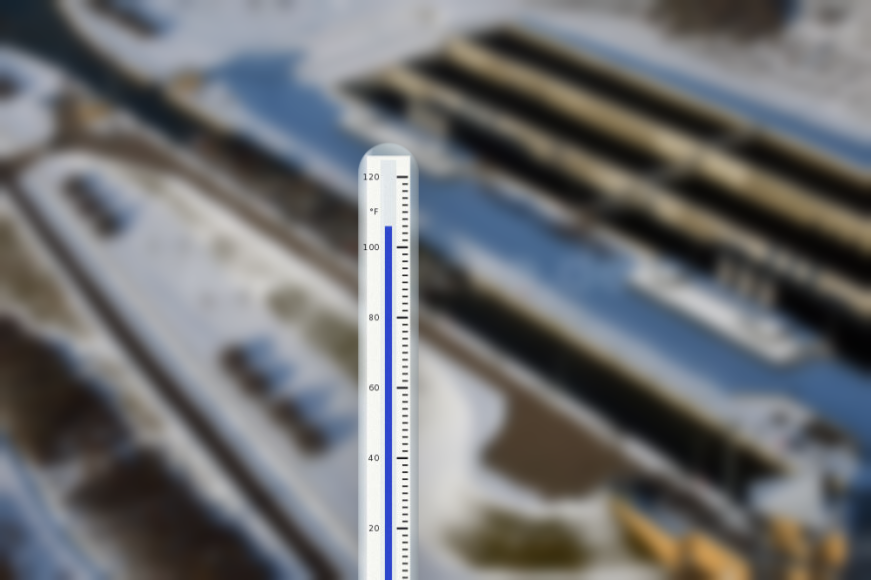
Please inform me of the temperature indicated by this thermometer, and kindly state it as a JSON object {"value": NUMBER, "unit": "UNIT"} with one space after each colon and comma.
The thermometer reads {"value": 106, "unit": "°F"}
